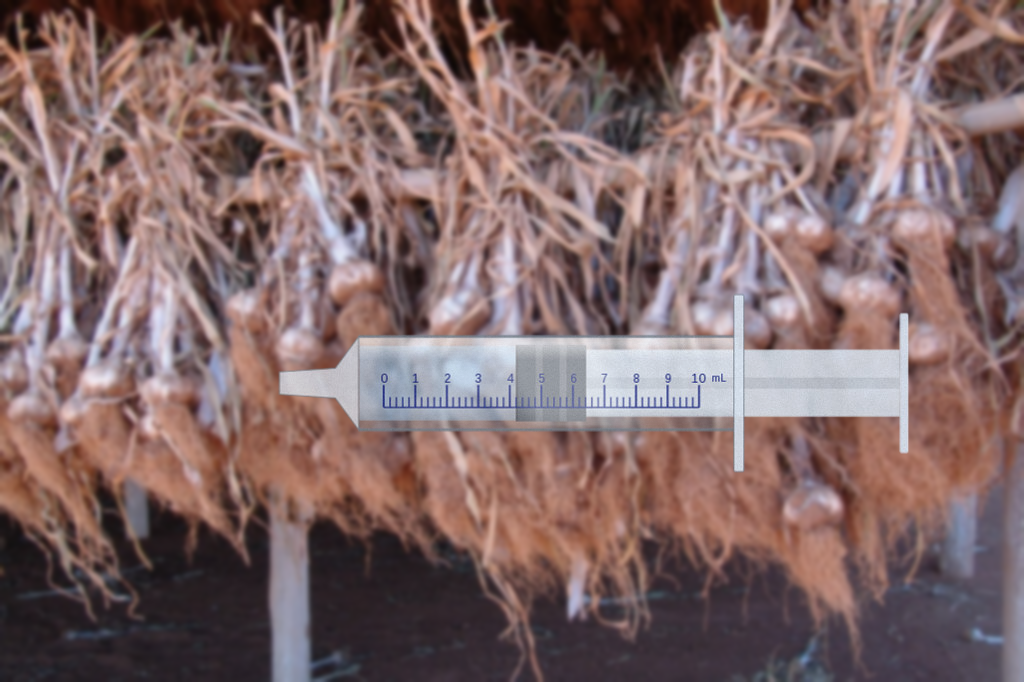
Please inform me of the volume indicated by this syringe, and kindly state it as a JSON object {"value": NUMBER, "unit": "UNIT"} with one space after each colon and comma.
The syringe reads {"value": 4.2, "unit": "mL"}
